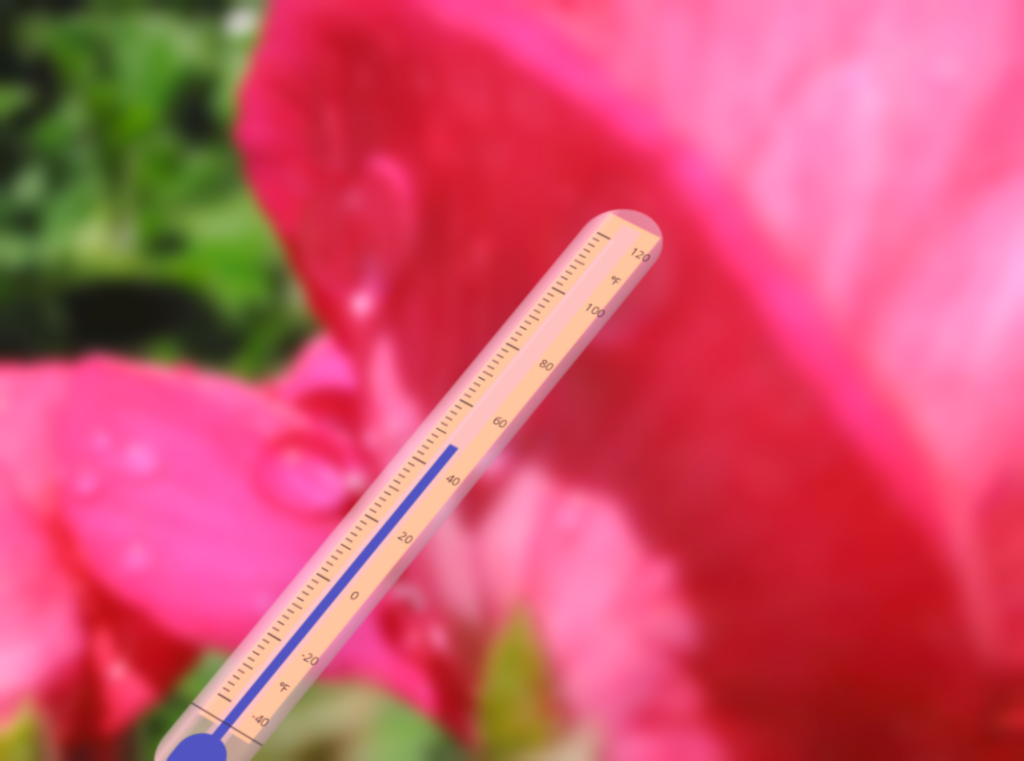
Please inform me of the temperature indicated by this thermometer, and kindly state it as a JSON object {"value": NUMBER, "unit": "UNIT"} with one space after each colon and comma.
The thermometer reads {"value": 48, "unit": "°F"}
